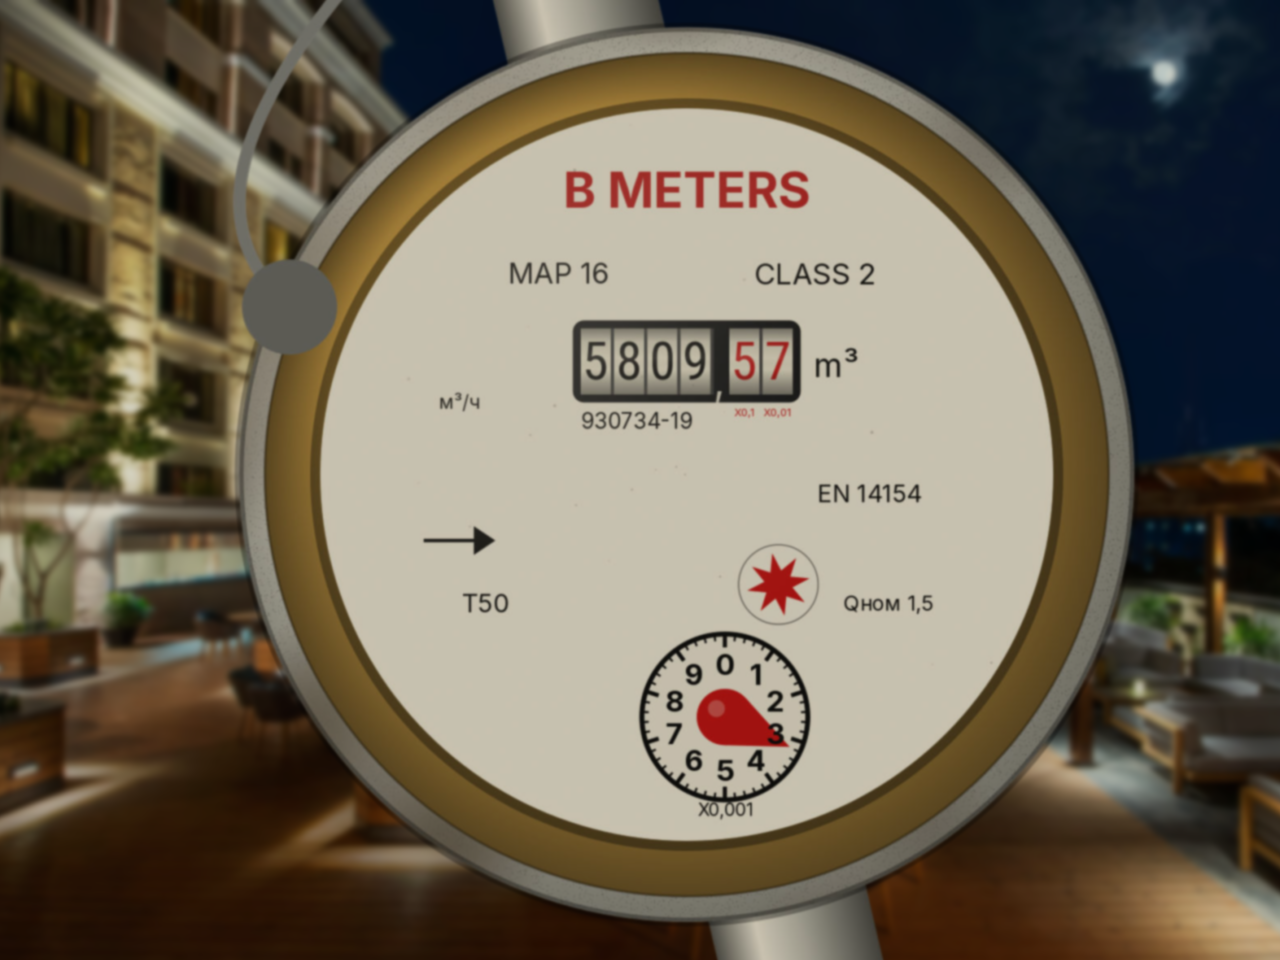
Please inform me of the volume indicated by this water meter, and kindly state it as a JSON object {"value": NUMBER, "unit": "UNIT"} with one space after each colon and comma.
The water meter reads {"value": 5809.573, "unit": "m³"}
